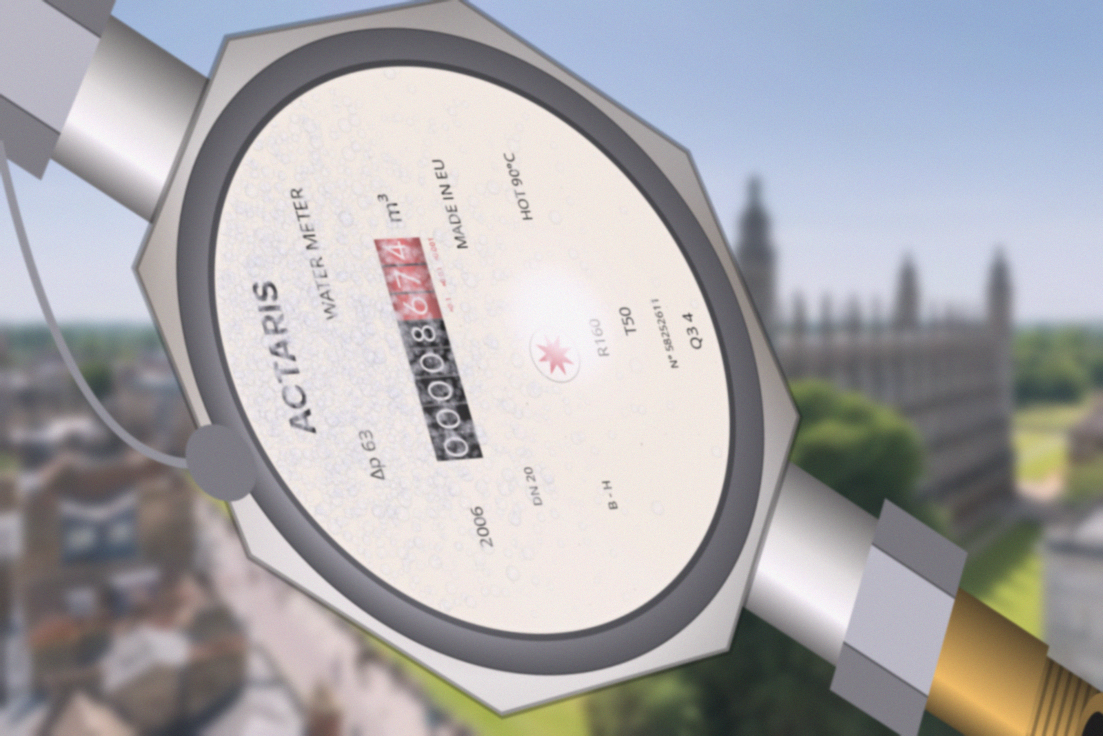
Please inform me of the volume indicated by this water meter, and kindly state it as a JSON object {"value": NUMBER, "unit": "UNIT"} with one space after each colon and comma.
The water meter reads {"value": 8.674, "unit": "m³"}
